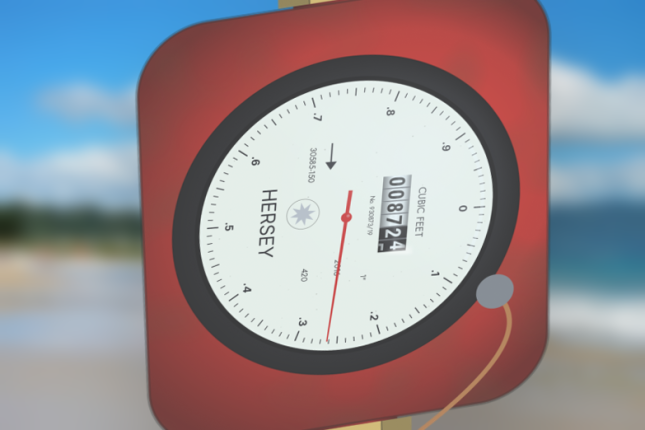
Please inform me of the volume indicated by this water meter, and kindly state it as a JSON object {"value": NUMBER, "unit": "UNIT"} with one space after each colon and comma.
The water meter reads {"value": 8724.26, "unit": "ft³"}
